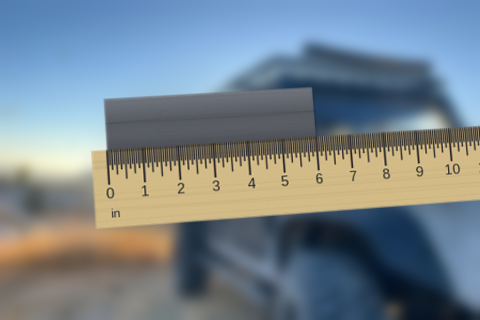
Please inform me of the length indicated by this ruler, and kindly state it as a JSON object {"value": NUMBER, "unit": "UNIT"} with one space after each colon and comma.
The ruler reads {"value": 6, "unit": "in"}
